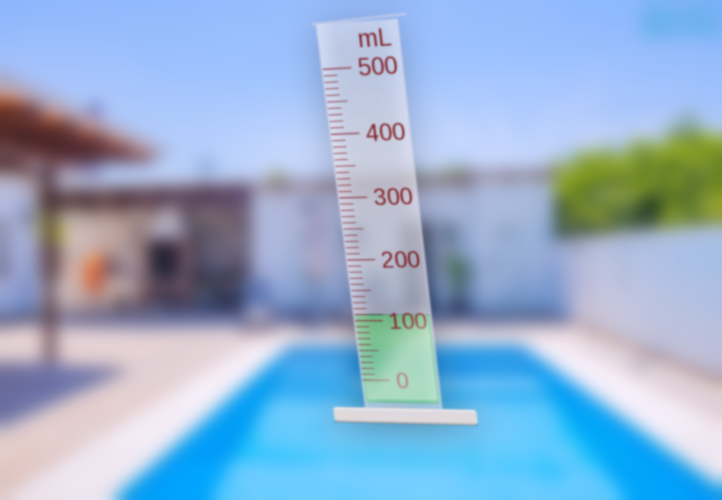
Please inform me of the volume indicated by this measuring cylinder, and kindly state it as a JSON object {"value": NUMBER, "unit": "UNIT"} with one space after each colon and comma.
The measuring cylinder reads {"value": 110, "unit": "mL"}
